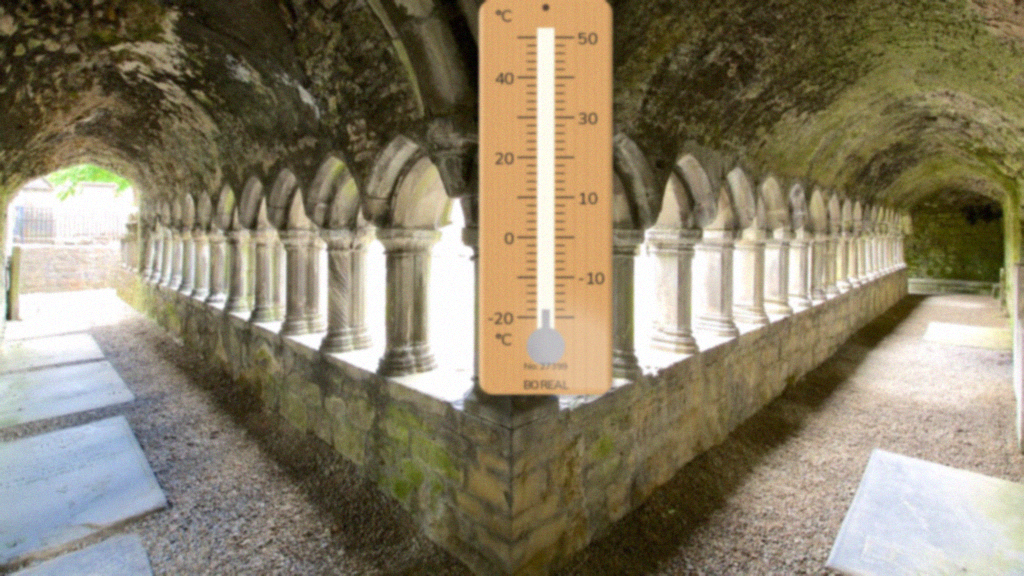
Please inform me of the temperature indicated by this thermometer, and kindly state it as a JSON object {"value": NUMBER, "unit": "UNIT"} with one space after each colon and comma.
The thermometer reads {"value": -18, "unit": "°C"}
